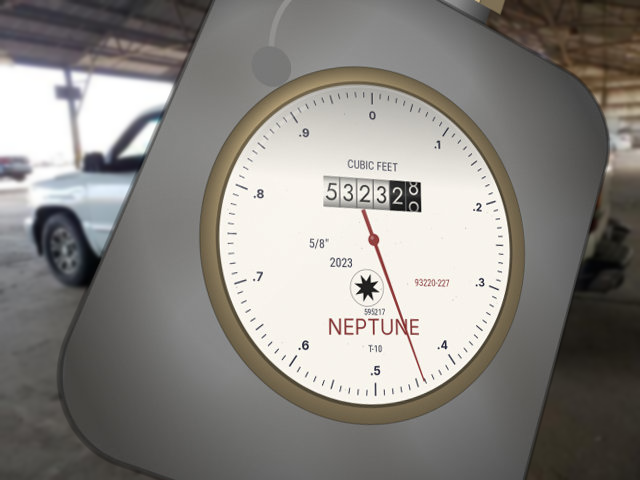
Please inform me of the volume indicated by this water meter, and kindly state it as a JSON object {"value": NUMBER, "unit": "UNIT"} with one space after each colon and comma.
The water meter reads {"value": 532328.44, "unit": "ft³"}
